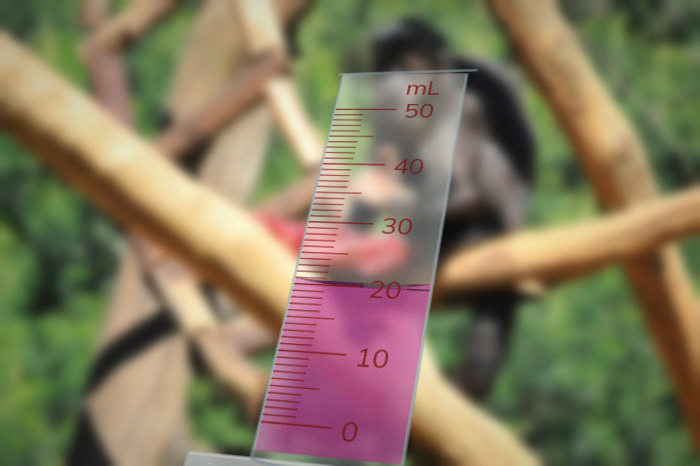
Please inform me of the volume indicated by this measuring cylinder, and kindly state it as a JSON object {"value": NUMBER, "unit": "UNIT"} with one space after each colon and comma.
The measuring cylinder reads {"value": 20, "unit": "mL"}
